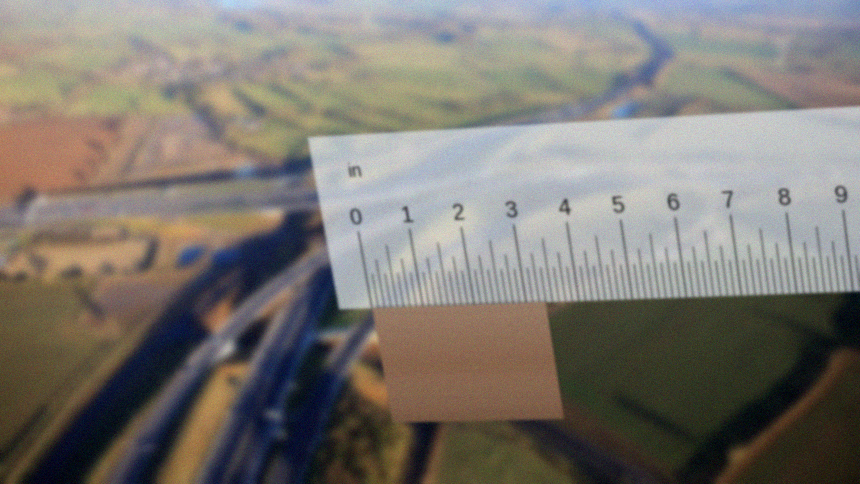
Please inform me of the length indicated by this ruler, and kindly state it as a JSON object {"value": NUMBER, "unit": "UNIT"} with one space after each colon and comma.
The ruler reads {"value": 3.375, "unit": "in"}
